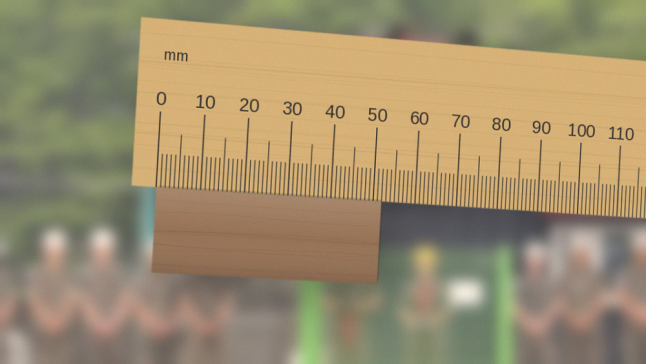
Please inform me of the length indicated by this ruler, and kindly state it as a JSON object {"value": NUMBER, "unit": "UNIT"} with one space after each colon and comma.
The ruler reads {"value": 52, "unit": "mm"}
